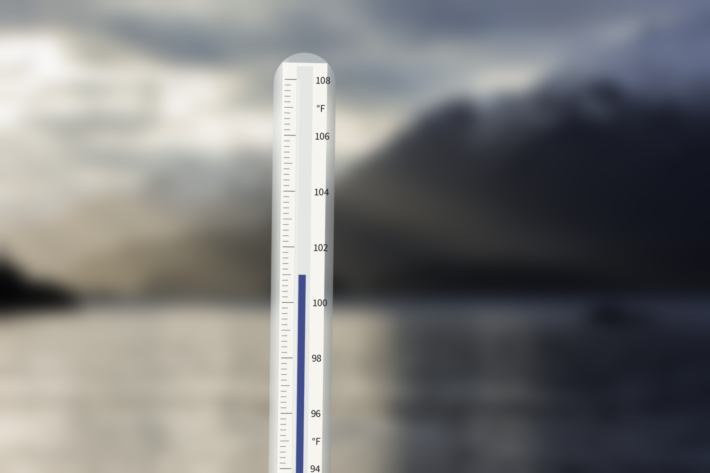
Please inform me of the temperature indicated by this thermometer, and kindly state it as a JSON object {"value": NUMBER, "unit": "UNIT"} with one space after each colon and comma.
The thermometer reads {"value": 101, "unit": "°F"}
